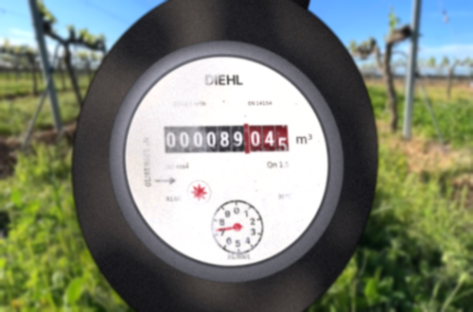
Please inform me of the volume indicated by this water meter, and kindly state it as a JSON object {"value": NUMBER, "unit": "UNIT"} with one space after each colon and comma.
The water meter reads {"value": 89.0447, "unit": "m³"}
